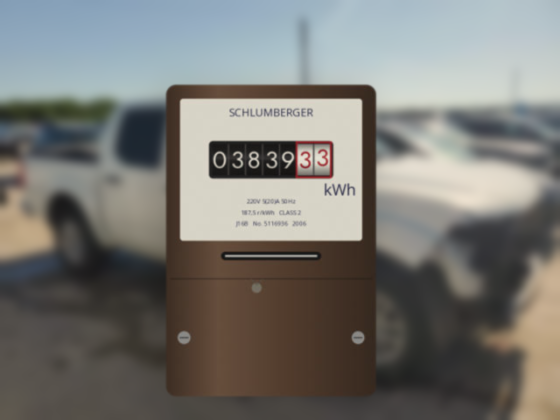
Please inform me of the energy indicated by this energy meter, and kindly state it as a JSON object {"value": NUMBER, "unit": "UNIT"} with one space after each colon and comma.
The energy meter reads {"value": 3839.33, "unit": "kWh"}
